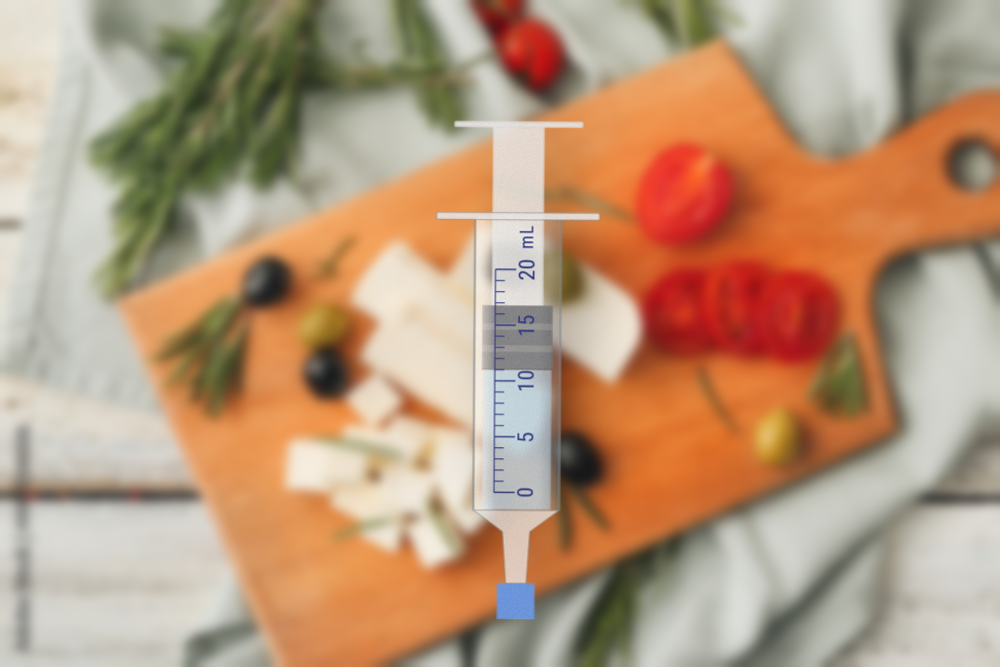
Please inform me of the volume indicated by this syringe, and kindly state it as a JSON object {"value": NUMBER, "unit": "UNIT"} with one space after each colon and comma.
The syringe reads {"value": 11, "unit": "mL"}
